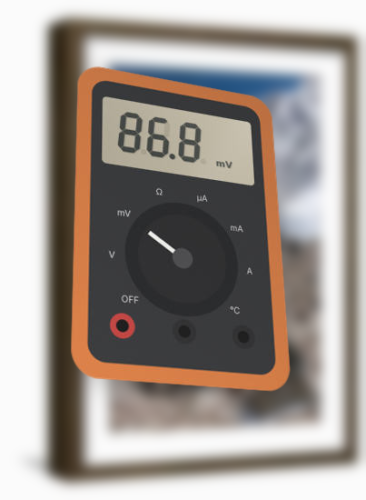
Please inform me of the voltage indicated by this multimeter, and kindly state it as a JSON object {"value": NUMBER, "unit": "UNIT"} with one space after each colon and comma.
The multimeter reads {"value": 86.8, "unit": "mV"}
